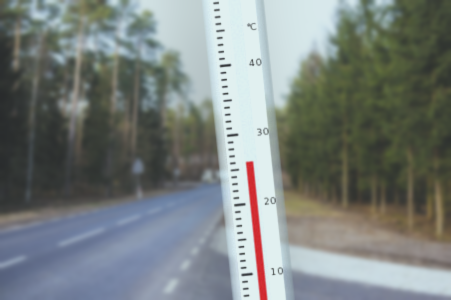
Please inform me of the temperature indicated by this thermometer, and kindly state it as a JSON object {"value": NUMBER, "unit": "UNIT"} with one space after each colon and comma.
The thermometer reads {"value": 26, "unit": "°C"}
